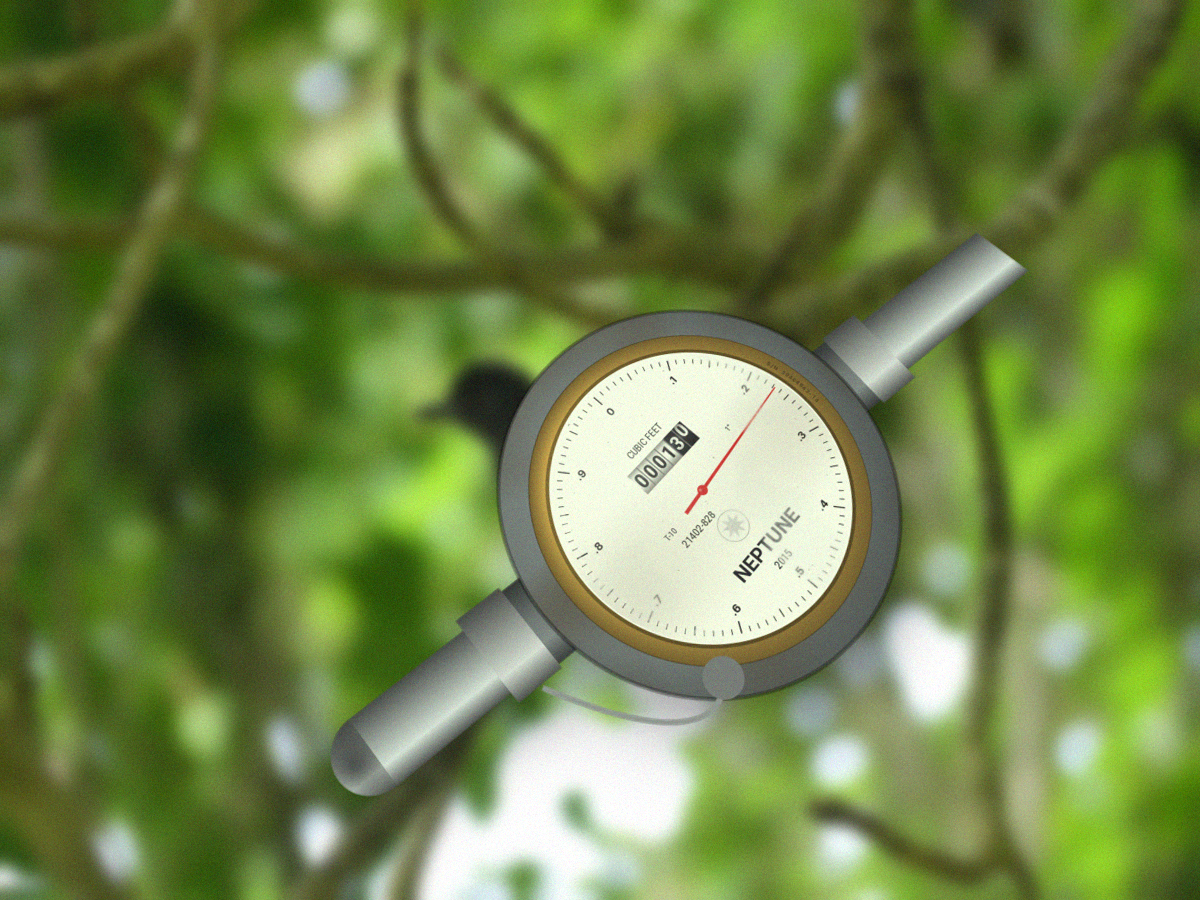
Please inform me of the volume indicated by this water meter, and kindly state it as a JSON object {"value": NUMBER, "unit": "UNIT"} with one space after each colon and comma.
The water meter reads {"value": 130.23, "unit": "ft³"}
